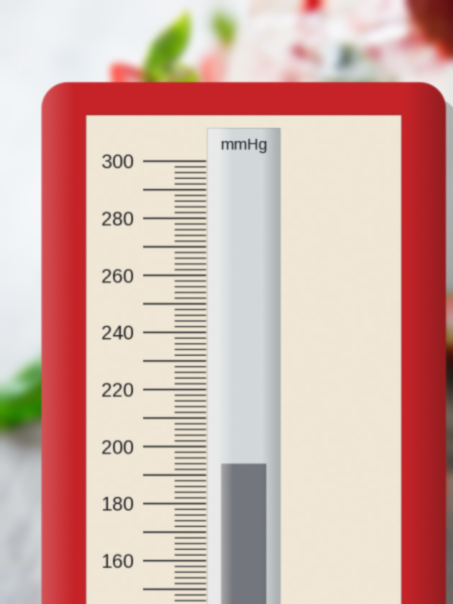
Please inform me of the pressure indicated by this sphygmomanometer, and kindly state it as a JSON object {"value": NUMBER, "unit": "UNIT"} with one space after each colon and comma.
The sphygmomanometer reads {"value": 194, "unit": "mmHg"}
